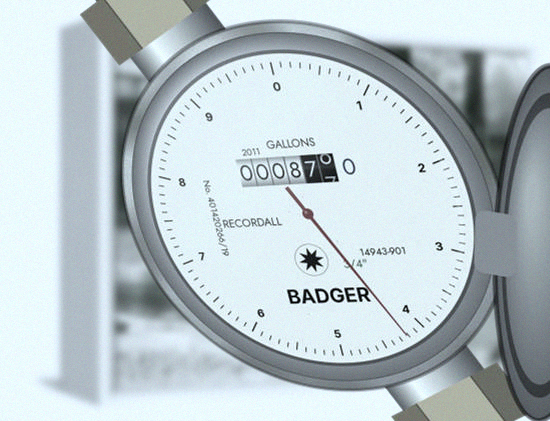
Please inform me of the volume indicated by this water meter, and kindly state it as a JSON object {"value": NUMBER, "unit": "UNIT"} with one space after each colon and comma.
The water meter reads {"value": 8764.2, "unit": "gal"}
